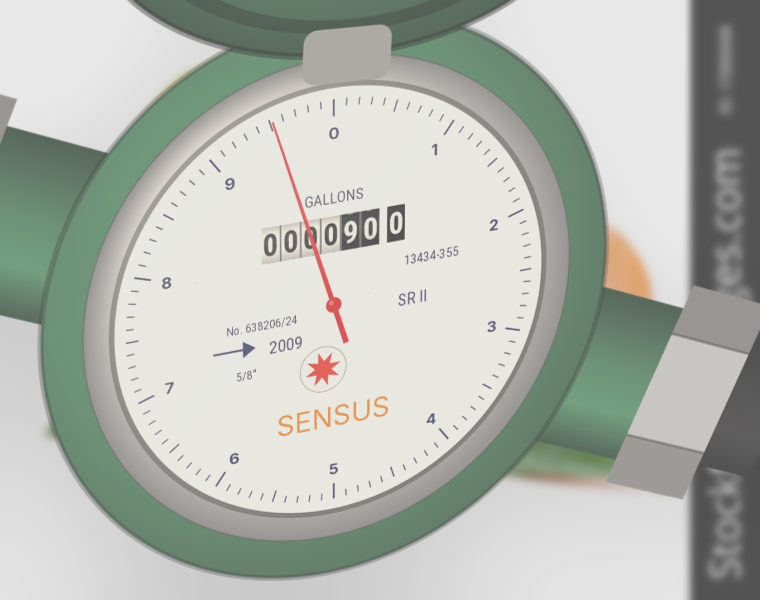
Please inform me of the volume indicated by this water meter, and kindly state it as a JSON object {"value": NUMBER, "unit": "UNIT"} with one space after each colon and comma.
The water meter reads {"value": 899.5, "unit": "gal"}
